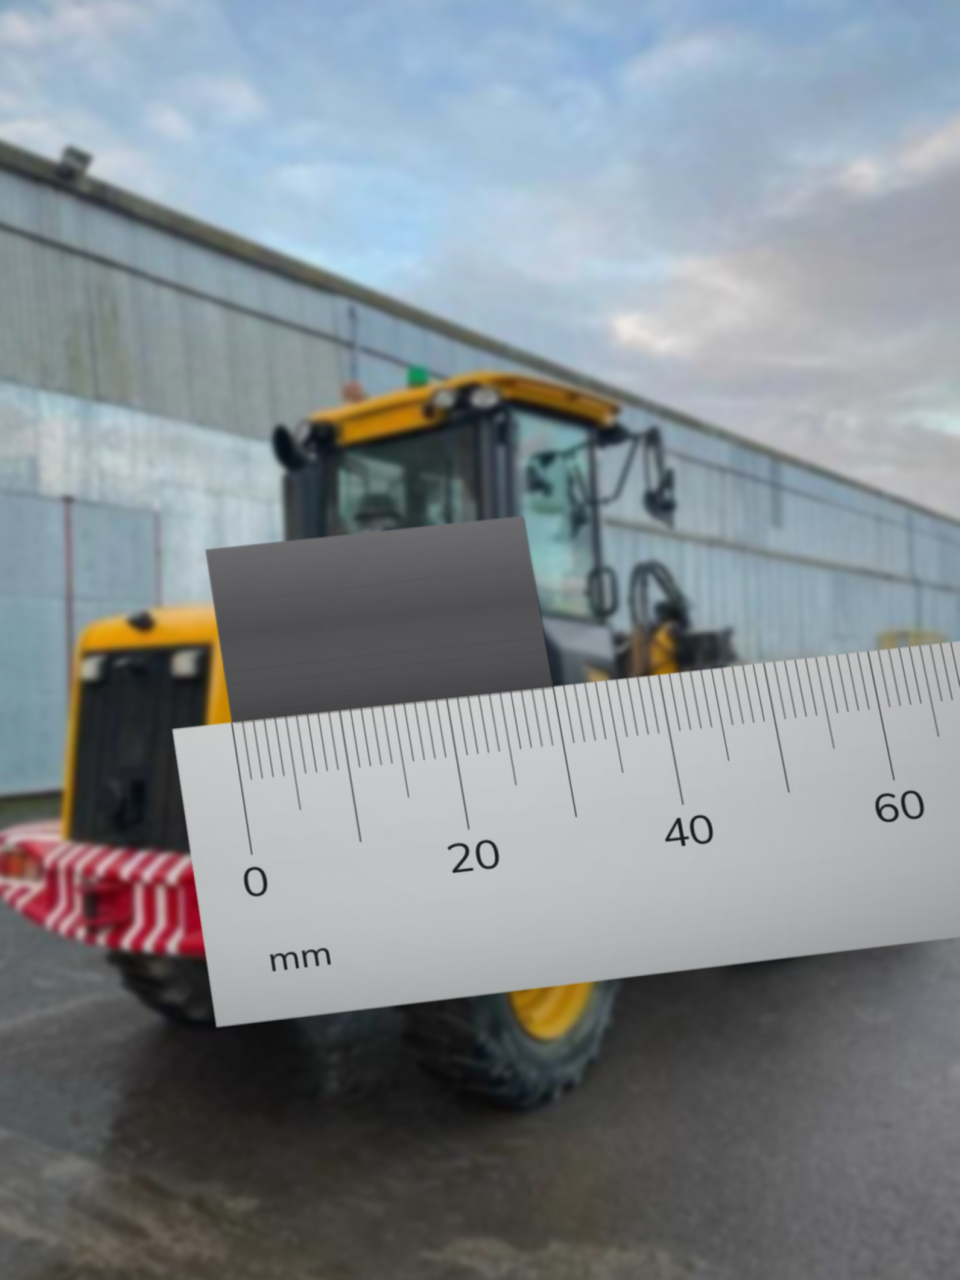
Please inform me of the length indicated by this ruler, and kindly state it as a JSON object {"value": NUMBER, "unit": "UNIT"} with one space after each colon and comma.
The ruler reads {"value": 30, "unit": "mm"}
